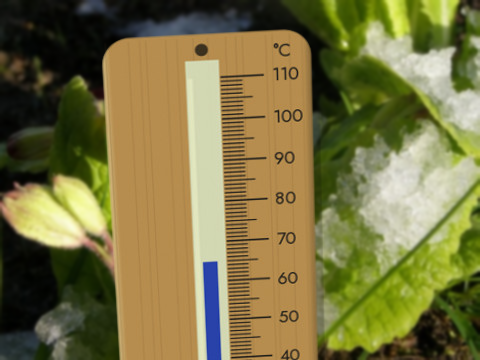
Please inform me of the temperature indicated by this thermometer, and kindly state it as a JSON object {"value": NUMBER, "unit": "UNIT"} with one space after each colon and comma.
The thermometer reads {"value": 65, "unit": "°C"}
